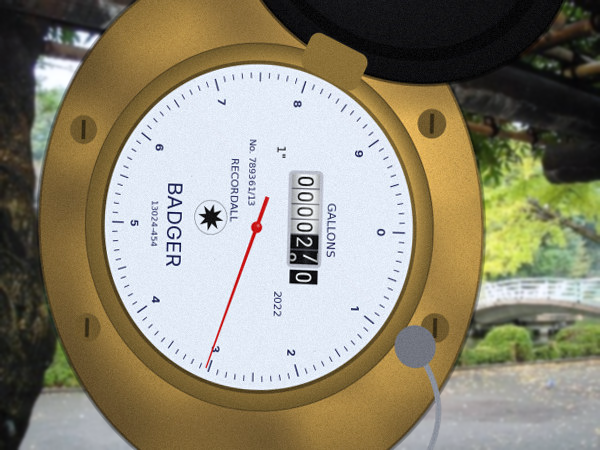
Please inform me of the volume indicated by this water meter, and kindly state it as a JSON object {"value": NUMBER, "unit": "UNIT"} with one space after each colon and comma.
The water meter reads {"value": 273.0, "unit": "gal"}
